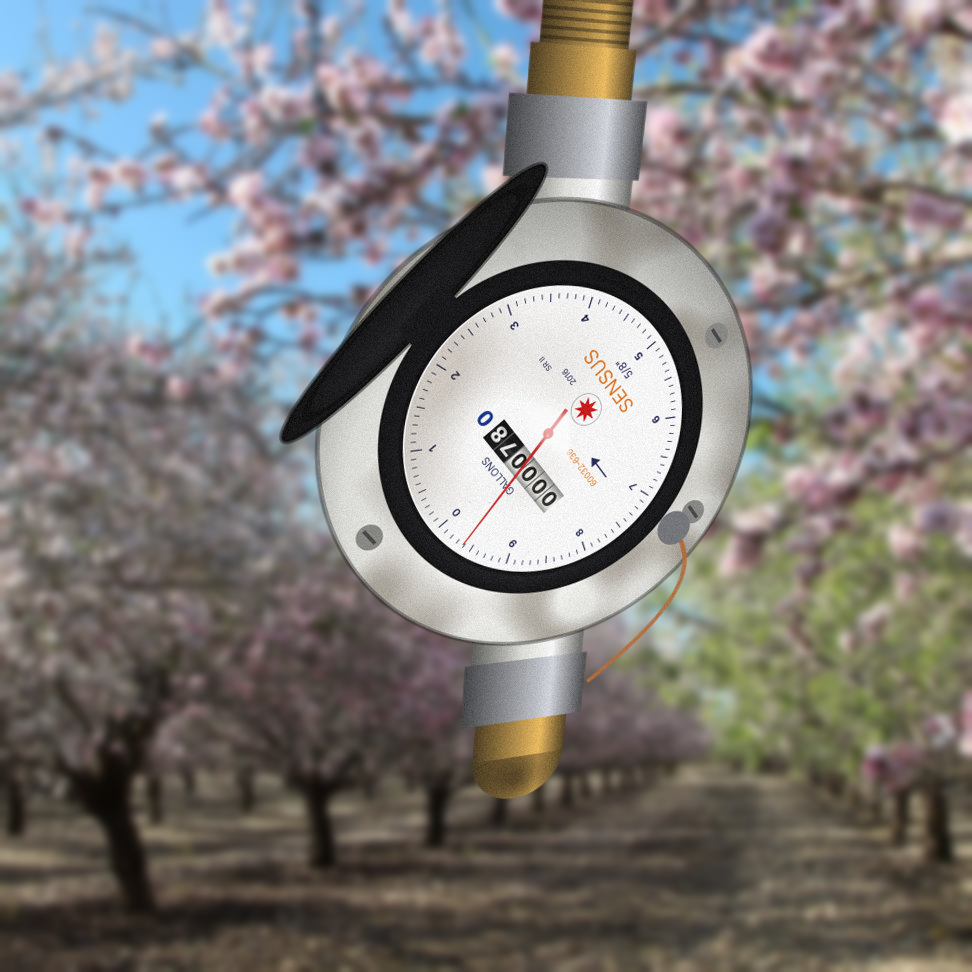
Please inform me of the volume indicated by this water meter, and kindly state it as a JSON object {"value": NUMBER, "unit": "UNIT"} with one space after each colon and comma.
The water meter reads {"value": 779.6, "unit": "gal"}
